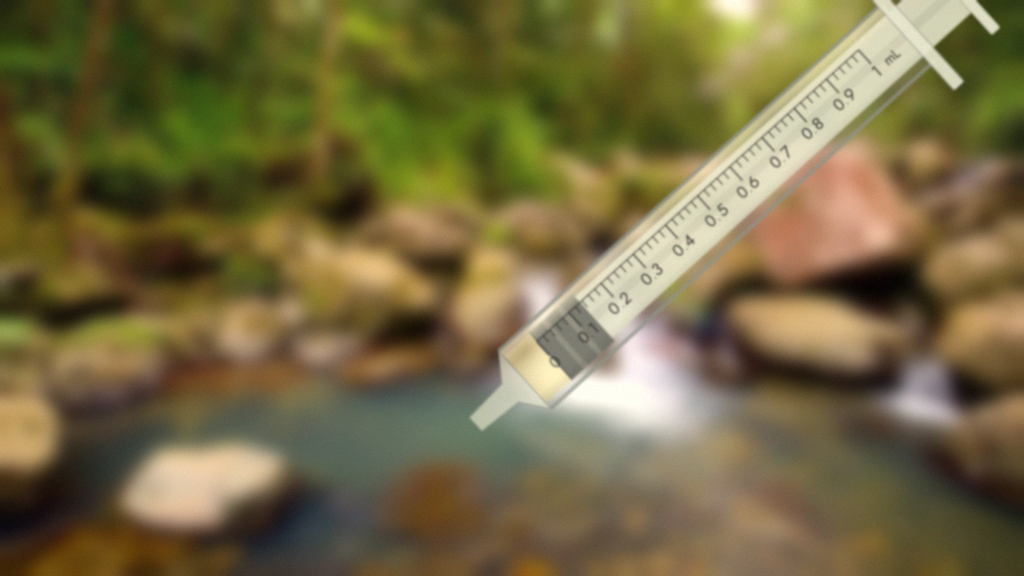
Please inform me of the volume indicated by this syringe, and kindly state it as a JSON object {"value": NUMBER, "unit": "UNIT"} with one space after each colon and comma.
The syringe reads {"value": 0, "unit": "mL"}
